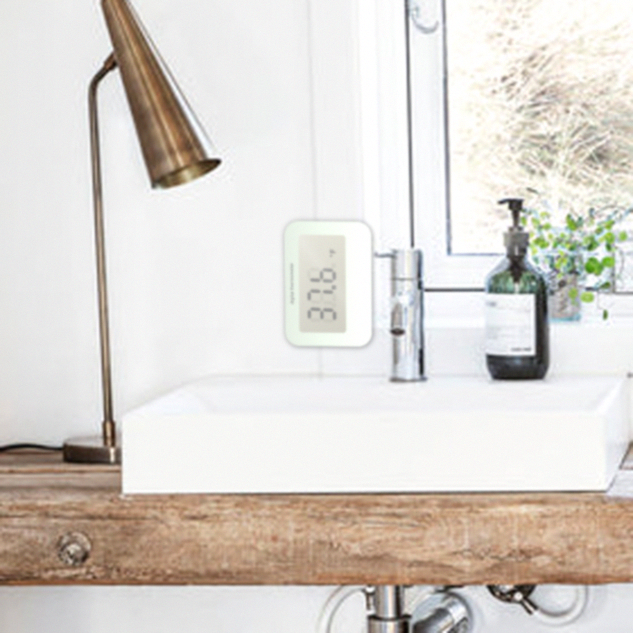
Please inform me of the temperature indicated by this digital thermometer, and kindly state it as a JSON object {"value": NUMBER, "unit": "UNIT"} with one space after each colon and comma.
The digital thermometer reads {"value": 37.6, "unit": "°F"}
